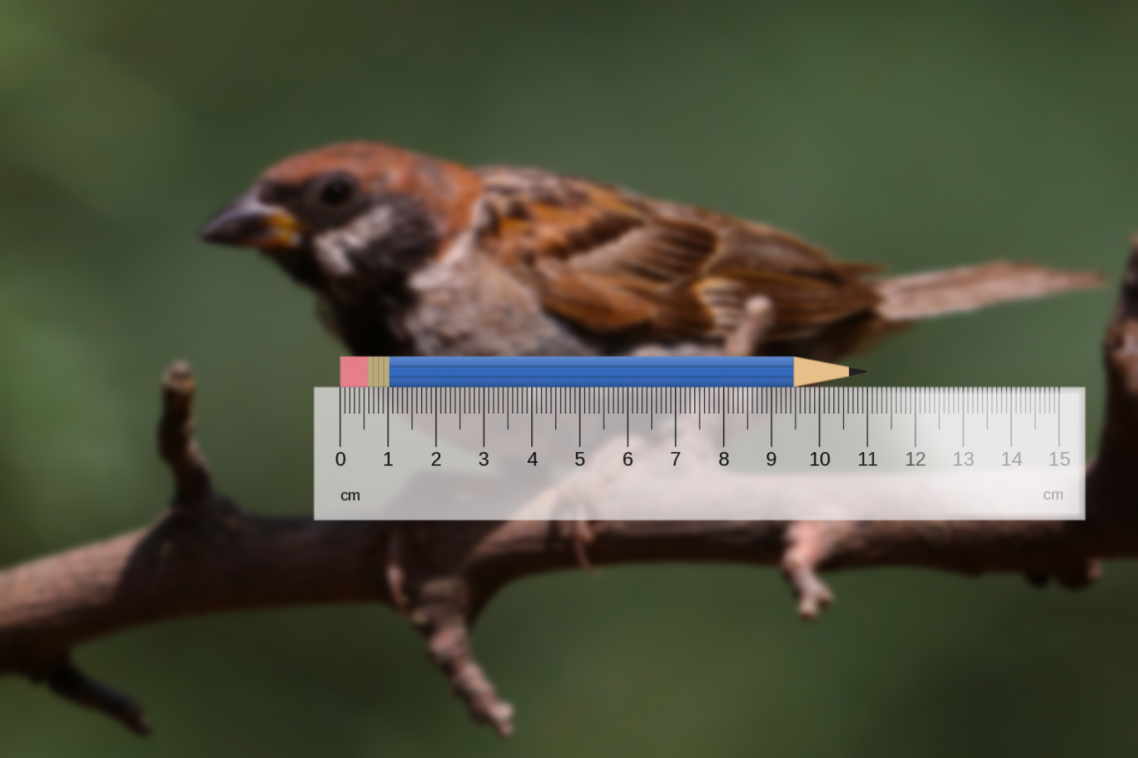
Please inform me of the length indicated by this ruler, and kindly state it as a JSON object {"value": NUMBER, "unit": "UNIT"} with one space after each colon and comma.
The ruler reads {"value": 11, "unit": "cm"}
